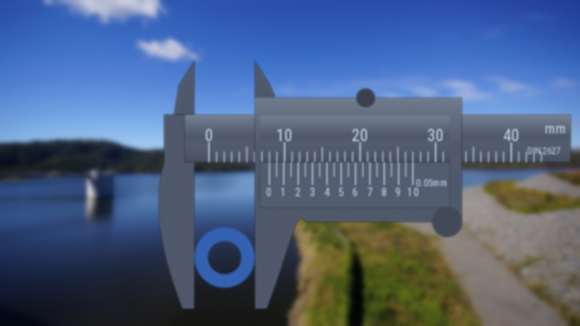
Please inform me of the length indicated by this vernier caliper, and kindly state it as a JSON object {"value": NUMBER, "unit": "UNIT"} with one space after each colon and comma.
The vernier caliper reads {"value": 8.0, "unit": "mm"}
